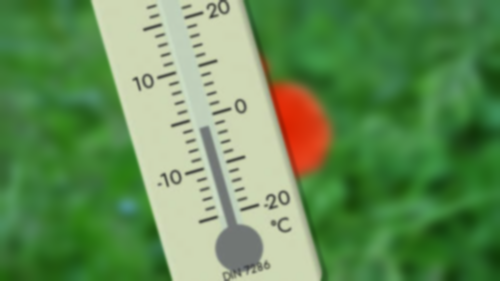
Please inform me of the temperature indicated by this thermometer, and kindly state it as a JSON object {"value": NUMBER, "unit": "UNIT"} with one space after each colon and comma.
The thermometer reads {"value": -2, "unit": "°C"}
